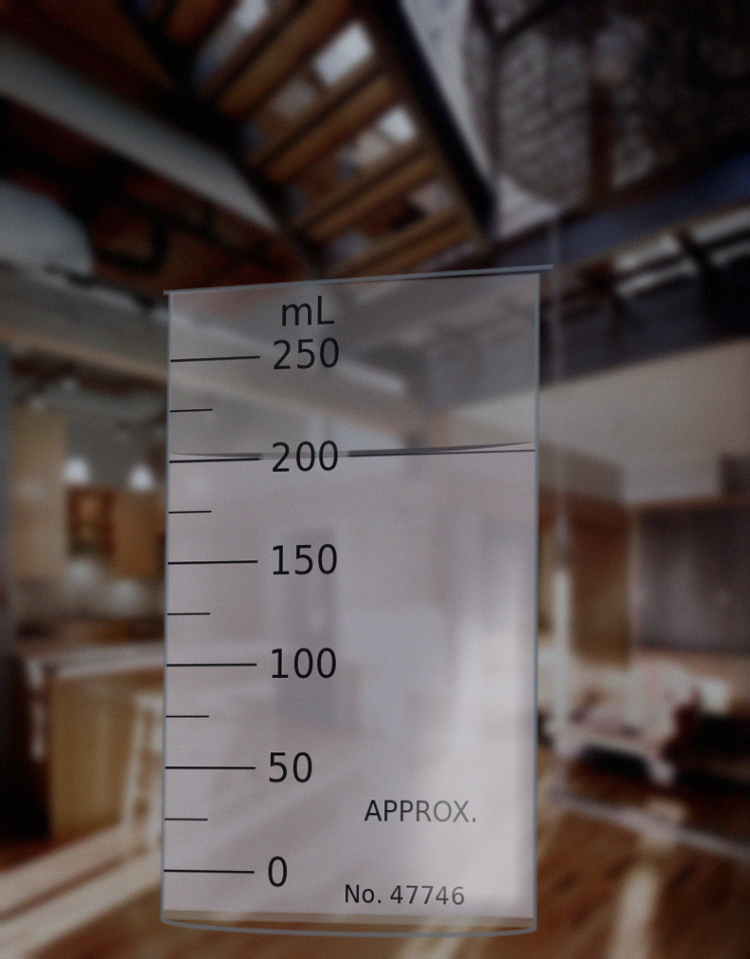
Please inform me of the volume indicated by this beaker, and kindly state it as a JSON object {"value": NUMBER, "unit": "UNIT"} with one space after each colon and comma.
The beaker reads {"value": 200, "unit": "mL"}
